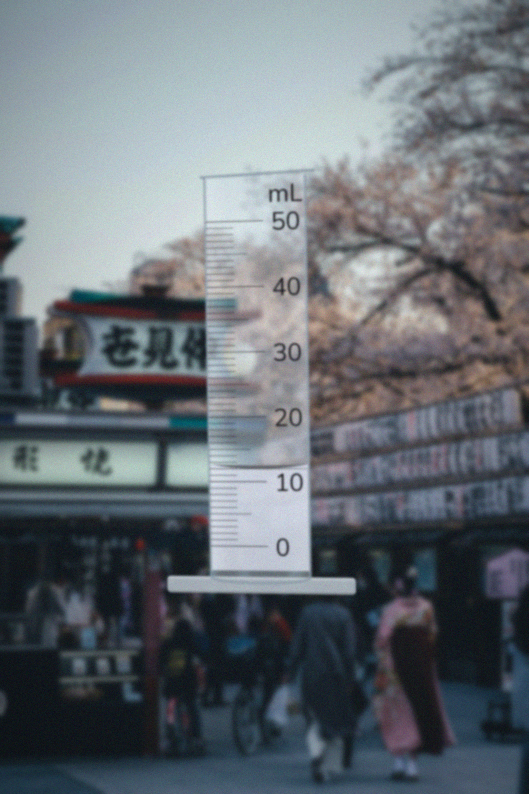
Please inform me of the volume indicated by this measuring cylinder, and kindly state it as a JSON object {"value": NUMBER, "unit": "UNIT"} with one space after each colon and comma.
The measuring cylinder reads {"value": 12, "unit": "mL"}
